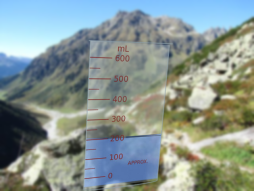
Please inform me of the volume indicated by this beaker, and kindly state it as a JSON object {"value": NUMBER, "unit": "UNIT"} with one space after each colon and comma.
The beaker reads {"value": 200, "unit": "mL"}
